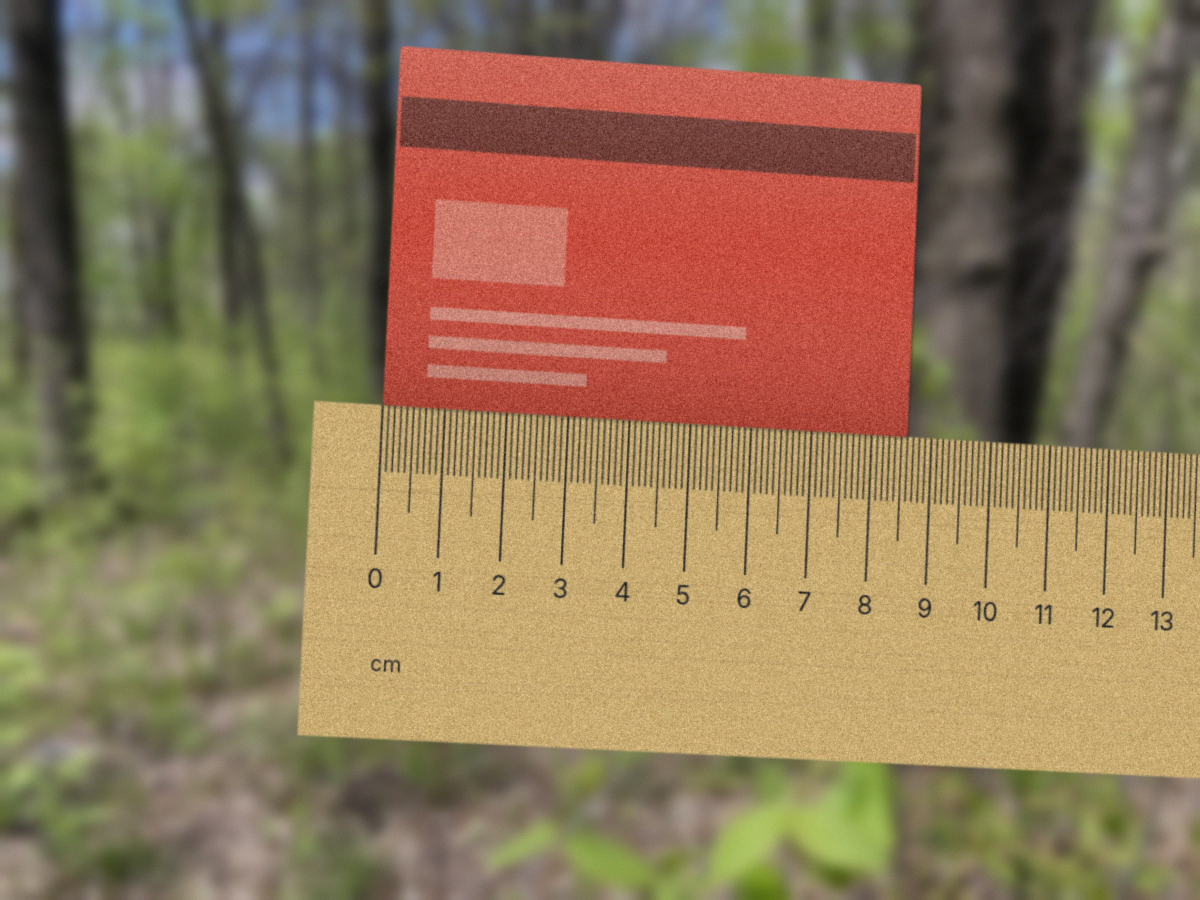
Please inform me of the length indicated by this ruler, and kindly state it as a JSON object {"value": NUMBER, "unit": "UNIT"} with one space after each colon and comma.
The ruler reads {"value": 8.6, "unit": "cm"}
